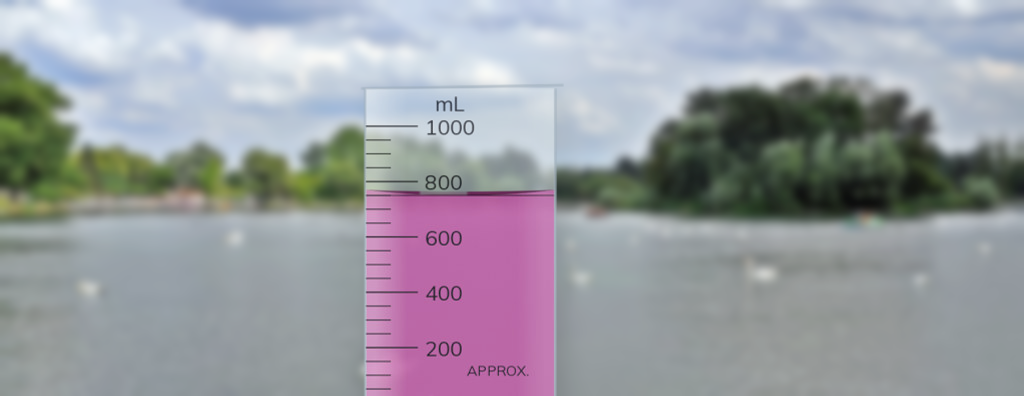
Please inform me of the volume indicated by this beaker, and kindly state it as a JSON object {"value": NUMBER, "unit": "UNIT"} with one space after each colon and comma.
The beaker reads {"value": 750, "unit": "mL"}
